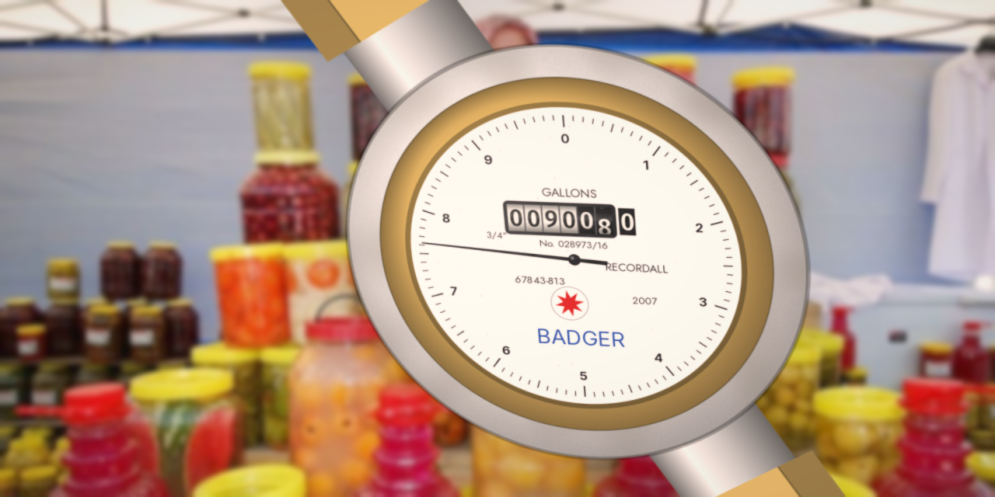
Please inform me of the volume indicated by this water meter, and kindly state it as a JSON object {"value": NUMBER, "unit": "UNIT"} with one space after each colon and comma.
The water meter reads {"value": 90077.6, "unit": "gal"}
